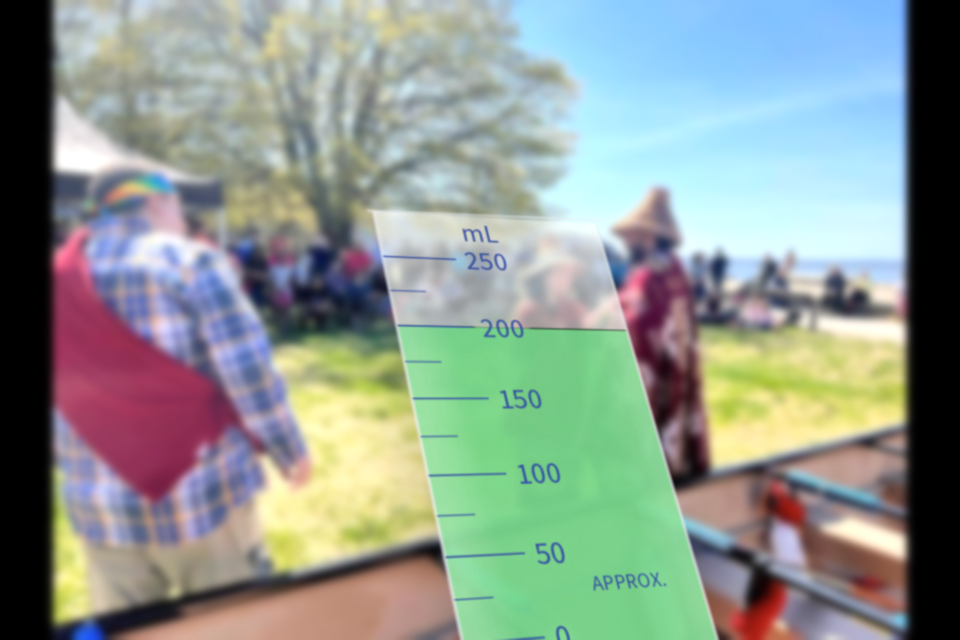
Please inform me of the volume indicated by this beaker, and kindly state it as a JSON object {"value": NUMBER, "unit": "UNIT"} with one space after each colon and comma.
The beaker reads {"value": 200, "unit": "mL"}
